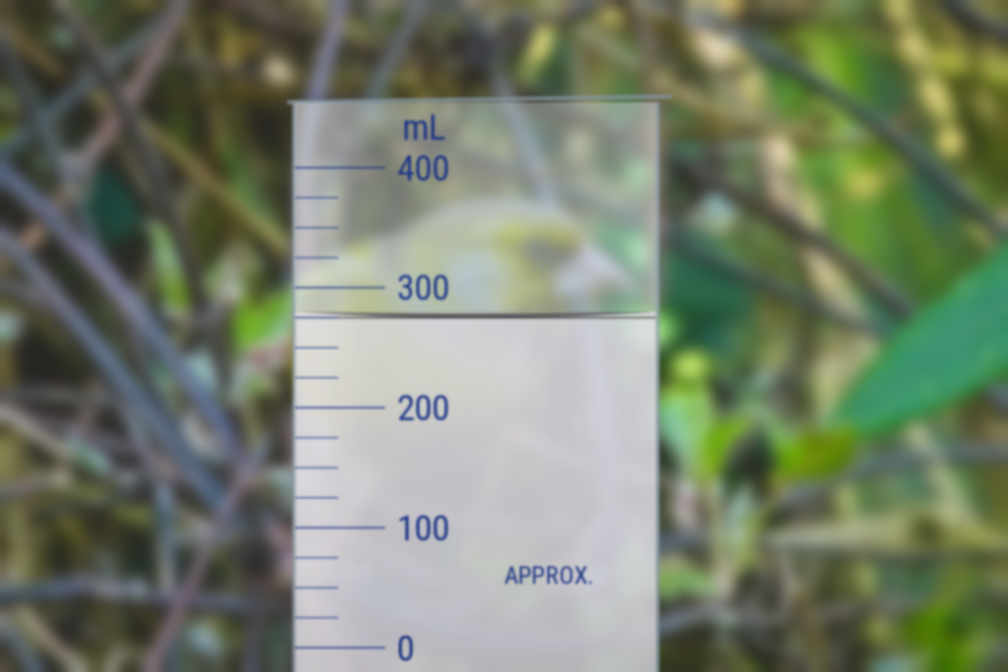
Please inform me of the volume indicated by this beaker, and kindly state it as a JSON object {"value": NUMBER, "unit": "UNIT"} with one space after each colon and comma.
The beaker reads {"value": 275, "unit": "mL"}
